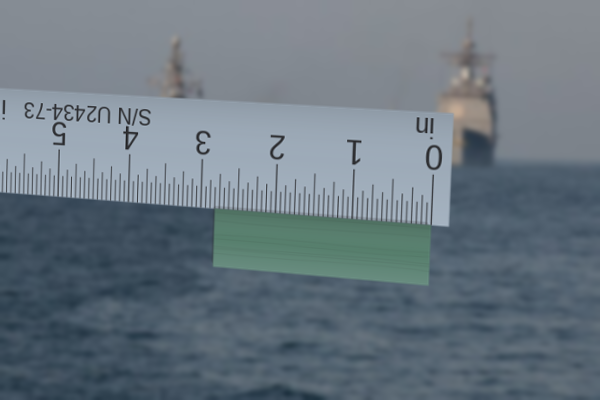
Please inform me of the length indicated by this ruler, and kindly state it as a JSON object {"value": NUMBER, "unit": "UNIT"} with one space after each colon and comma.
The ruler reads {"value": 2.8125, "unit": "in"}
